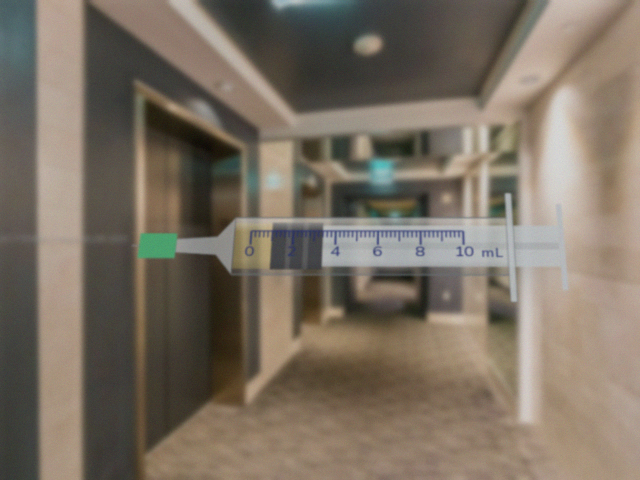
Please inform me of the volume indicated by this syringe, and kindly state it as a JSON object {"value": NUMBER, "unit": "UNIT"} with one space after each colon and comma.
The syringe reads {"value": 1, "unit": "mL"}
